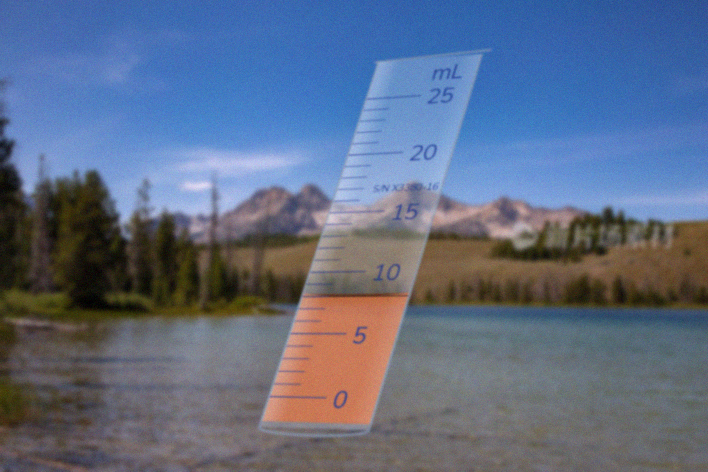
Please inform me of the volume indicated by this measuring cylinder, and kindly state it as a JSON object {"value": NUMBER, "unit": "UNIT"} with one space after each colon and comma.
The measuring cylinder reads {"value": 8, "unit": "mL"}
